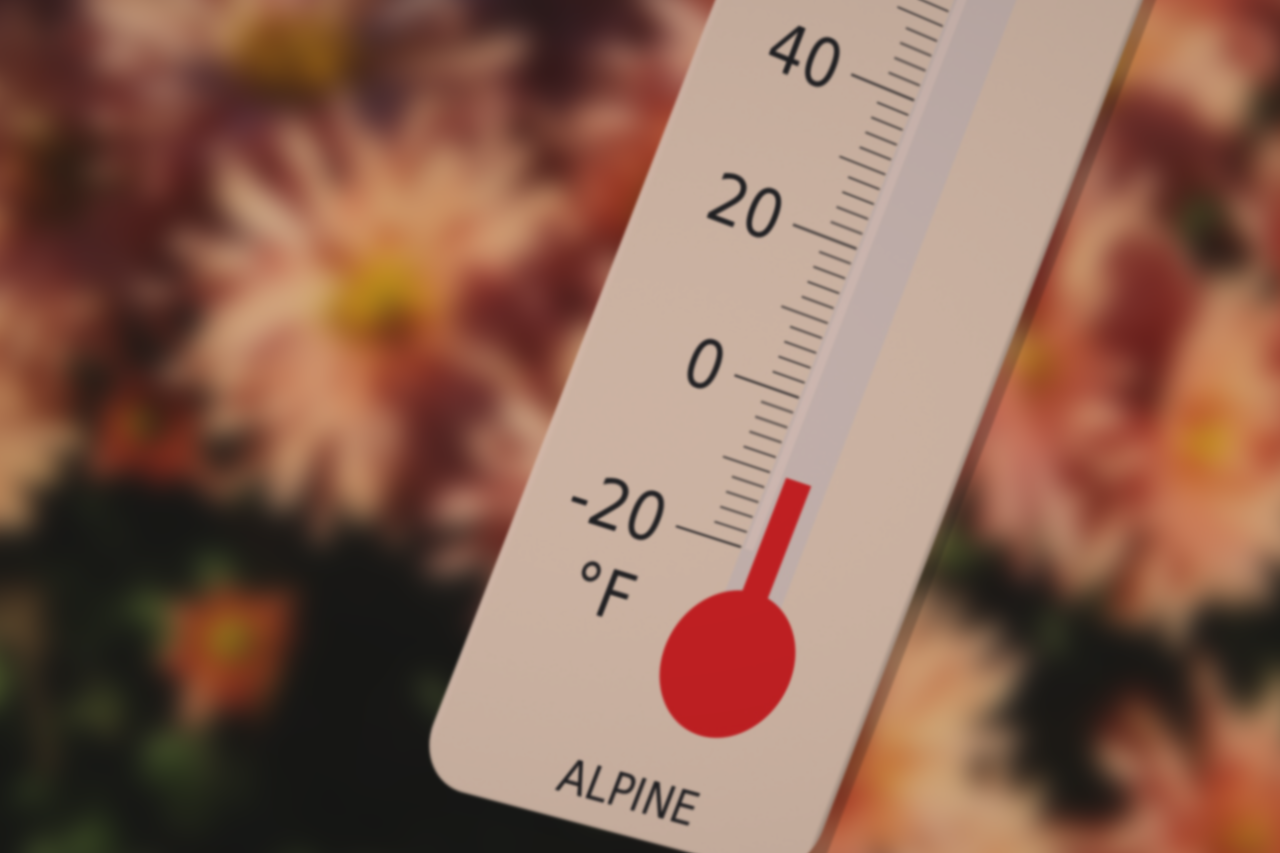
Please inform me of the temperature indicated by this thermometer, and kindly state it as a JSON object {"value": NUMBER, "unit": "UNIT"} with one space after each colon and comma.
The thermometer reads {"value": -10, "unit": "°F"}
